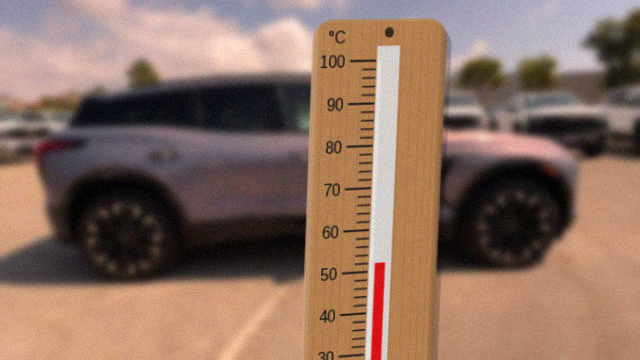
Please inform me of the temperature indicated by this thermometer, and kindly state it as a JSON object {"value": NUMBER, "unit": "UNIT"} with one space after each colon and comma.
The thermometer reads {"value": 52, "unit": "°C"}
